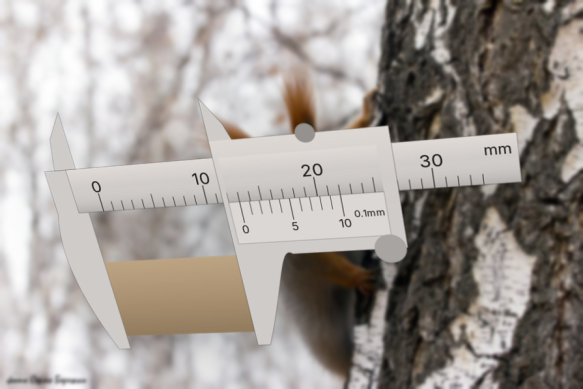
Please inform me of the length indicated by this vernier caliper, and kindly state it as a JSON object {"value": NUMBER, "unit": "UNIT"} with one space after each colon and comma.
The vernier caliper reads {"value": 13.0, "unit": "mm"}
